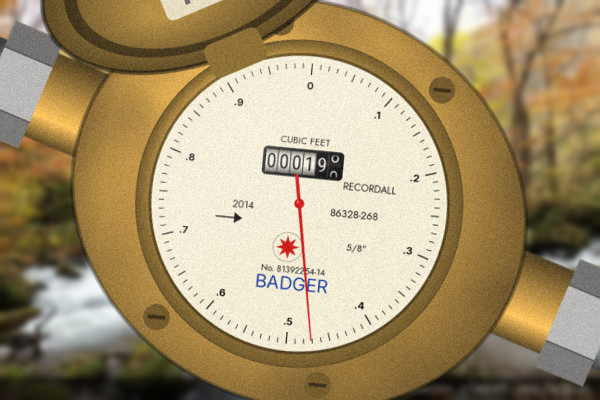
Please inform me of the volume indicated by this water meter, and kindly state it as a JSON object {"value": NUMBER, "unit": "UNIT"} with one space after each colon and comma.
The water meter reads {"value": 198.47, "unit": "ft³"}
